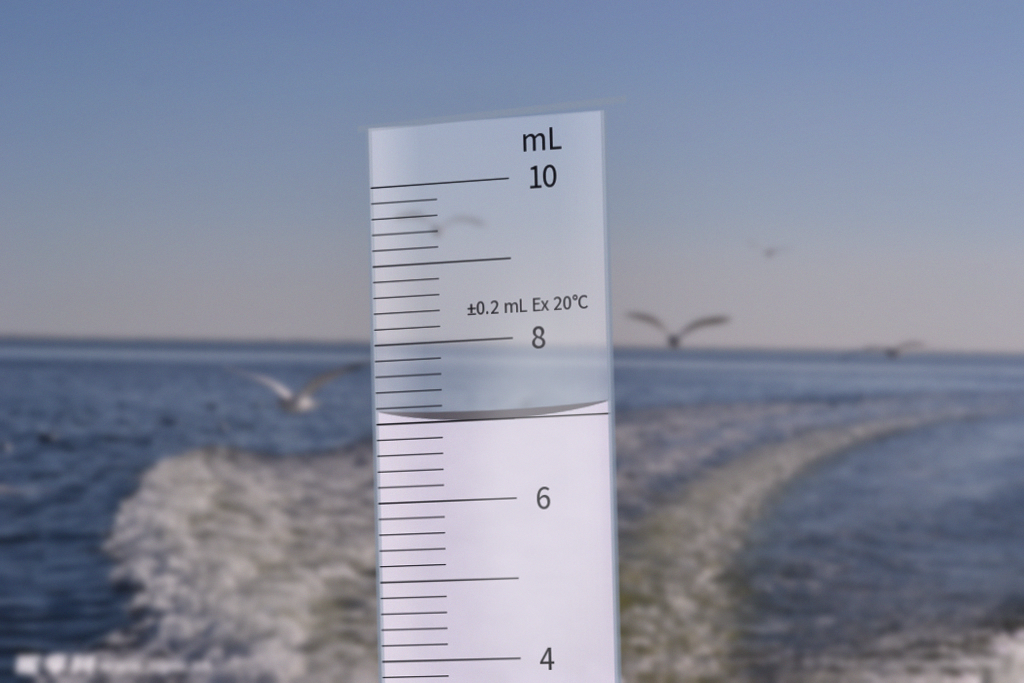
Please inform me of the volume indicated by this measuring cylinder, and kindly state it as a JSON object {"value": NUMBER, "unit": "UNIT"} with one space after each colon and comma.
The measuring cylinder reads {"value": 7, "unit": "mL"}
